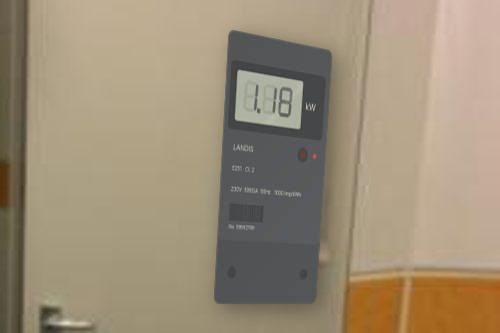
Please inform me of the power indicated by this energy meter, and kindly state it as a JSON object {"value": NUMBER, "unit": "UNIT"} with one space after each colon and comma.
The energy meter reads {"value": 1.18, "unit": "kW"}
